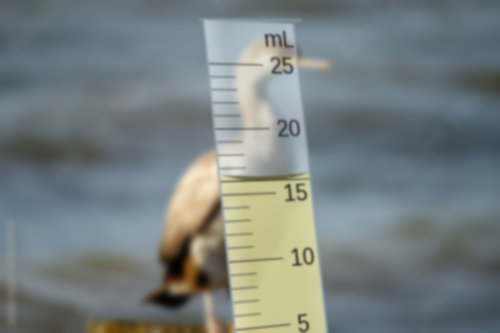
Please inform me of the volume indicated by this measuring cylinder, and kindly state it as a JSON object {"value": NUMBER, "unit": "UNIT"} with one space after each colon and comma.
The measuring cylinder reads {"value": 16, "unit": "mL"}
